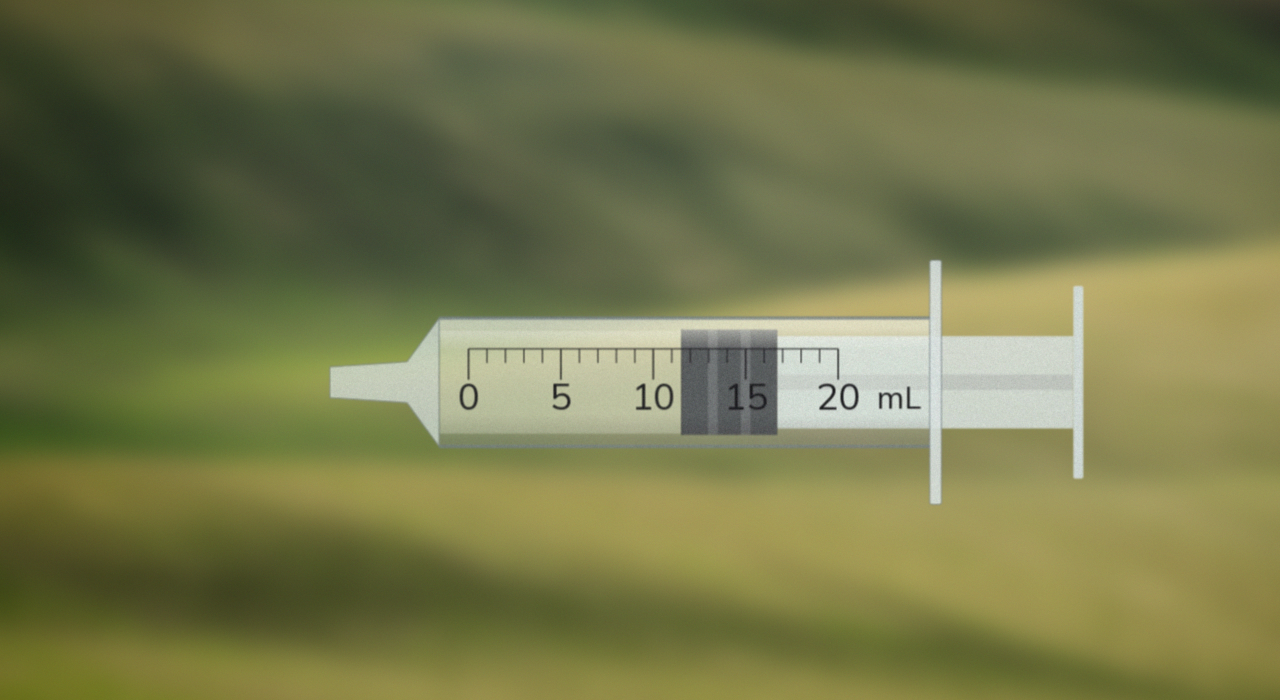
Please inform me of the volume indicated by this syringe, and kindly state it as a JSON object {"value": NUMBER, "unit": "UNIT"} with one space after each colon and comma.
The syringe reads {"value": 11.5, "unit": "mL"}
